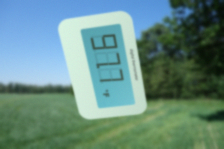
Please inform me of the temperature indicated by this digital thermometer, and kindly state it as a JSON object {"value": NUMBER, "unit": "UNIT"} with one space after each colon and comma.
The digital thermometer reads {"value": 97.7, "unit": "°F"}
